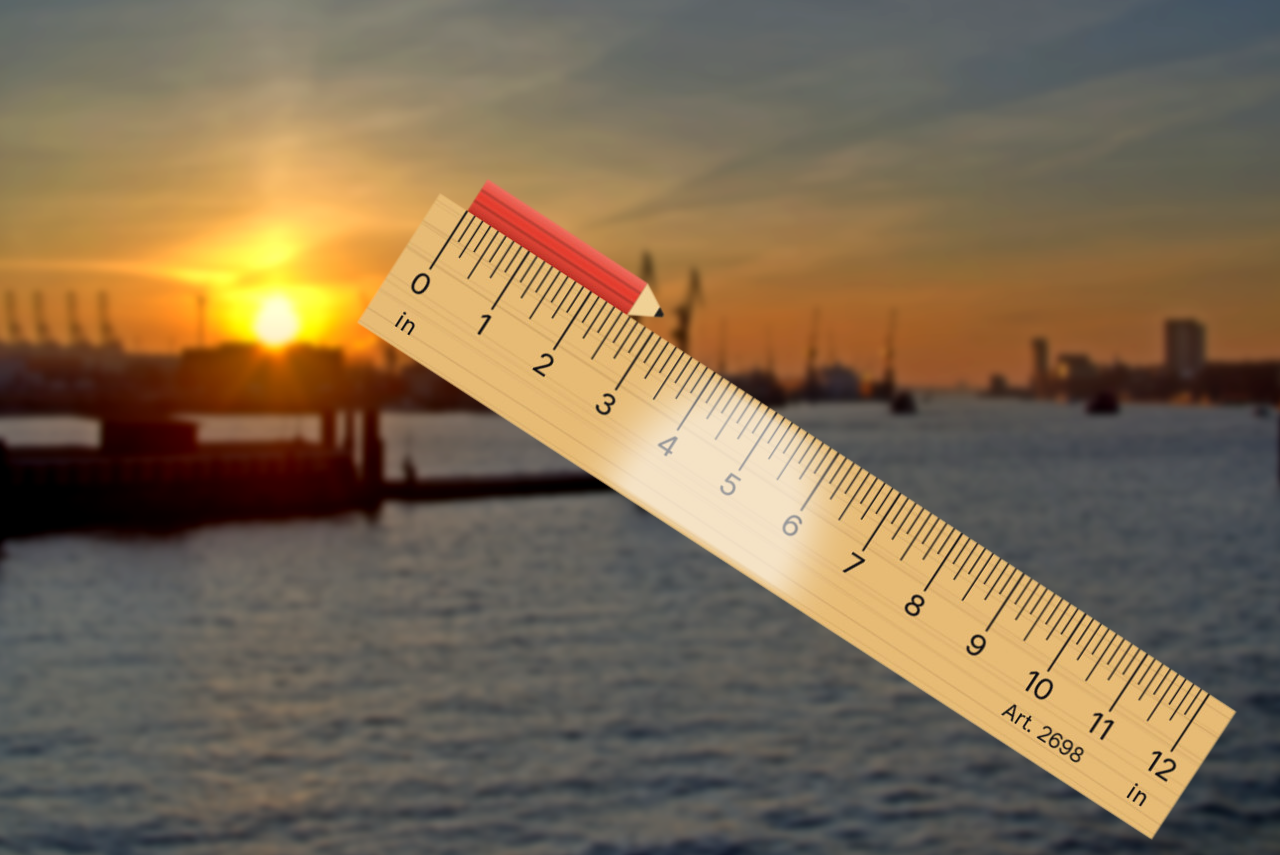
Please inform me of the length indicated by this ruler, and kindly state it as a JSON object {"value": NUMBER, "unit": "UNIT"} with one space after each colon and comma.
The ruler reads {"value": 3, "unit": "in"}
